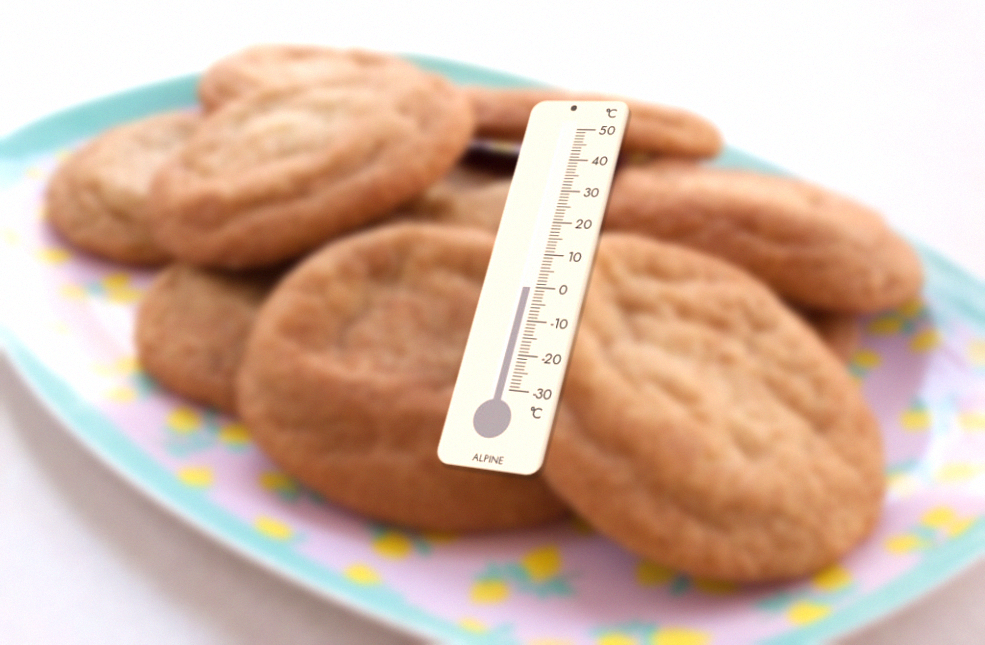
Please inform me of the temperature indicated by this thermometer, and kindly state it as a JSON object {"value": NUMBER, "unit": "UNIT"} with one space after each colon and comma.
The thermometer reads {"value": 0, "unit": "°C"}
